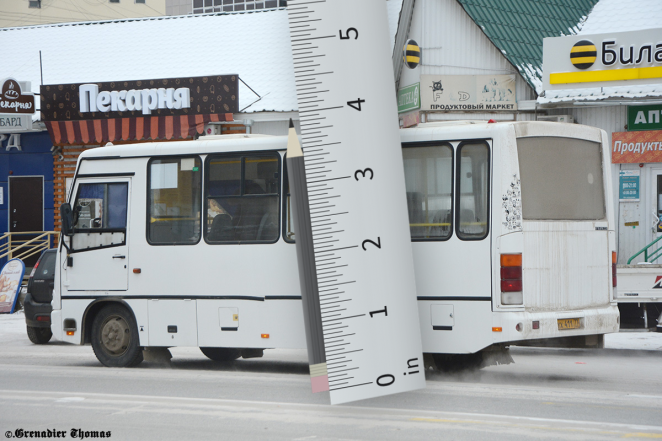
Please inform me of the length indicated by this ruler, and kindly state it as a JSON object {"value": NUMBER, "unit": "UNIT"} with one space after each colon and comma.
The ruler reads {"value": 3.9375, "unit": "in"}
